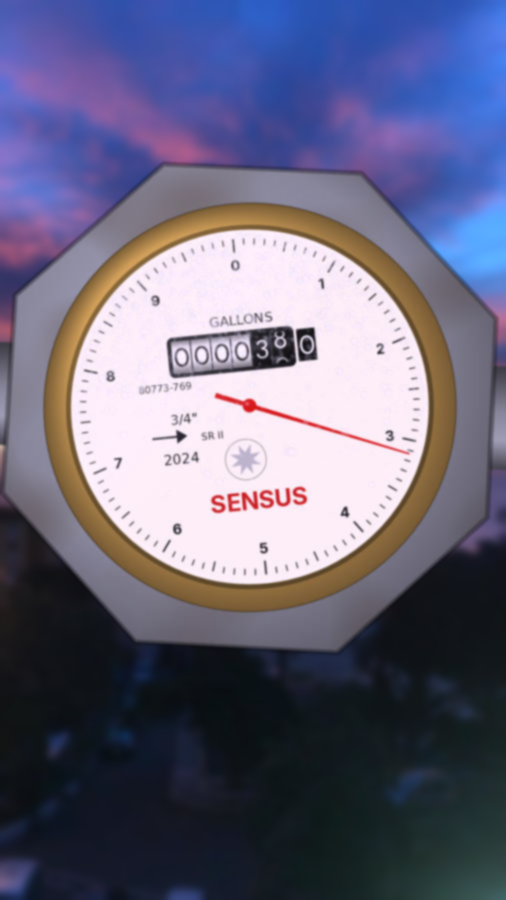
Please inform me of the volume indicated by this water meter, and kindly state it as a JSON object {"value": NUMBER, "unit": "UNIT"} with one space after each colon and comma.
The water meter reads {"value": 383.1, "unit": "gal"}
